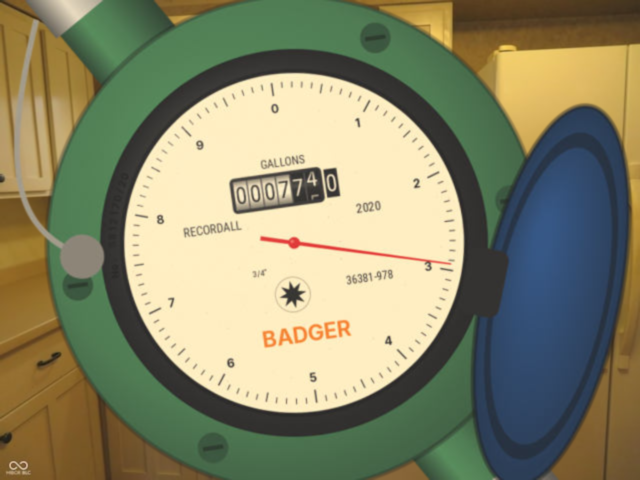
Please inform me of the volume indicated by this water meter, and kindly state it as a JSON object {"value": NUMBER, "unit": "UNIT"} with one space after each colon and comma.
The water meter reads {"value": 7742.9, "unit": "gal"}
